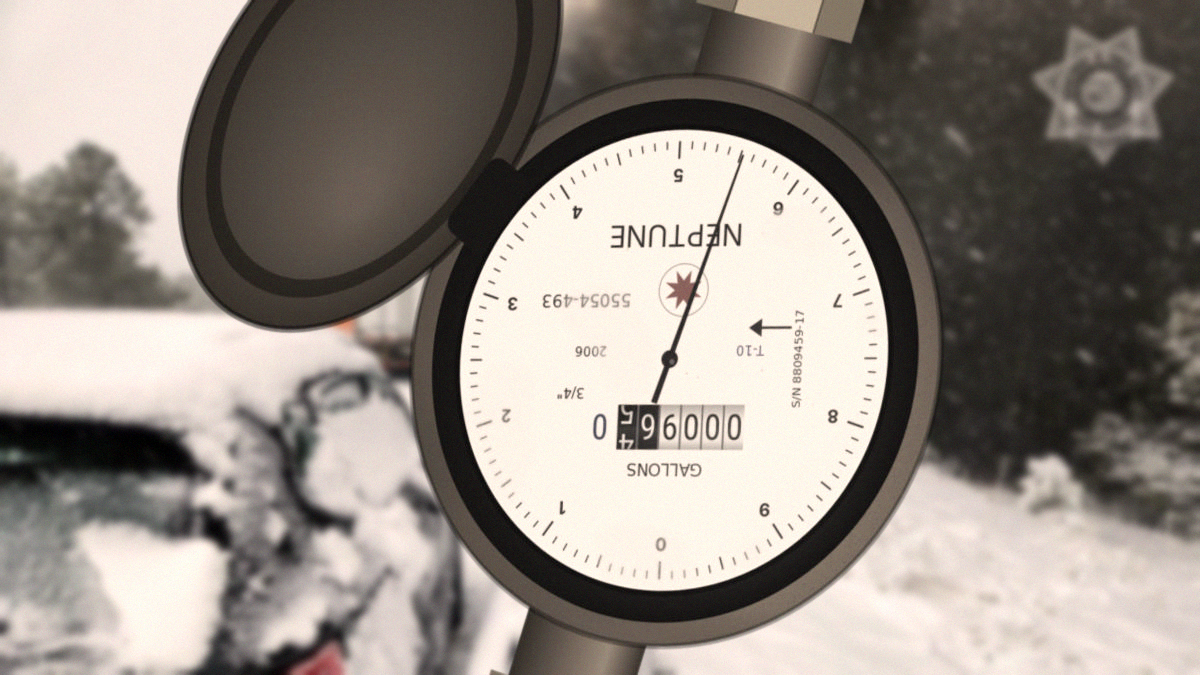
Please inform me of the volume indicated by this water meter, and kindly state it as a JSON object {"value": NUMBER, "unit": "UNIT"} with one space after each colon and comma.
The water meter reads {"value": 9645.5, "unit": "gal"}
